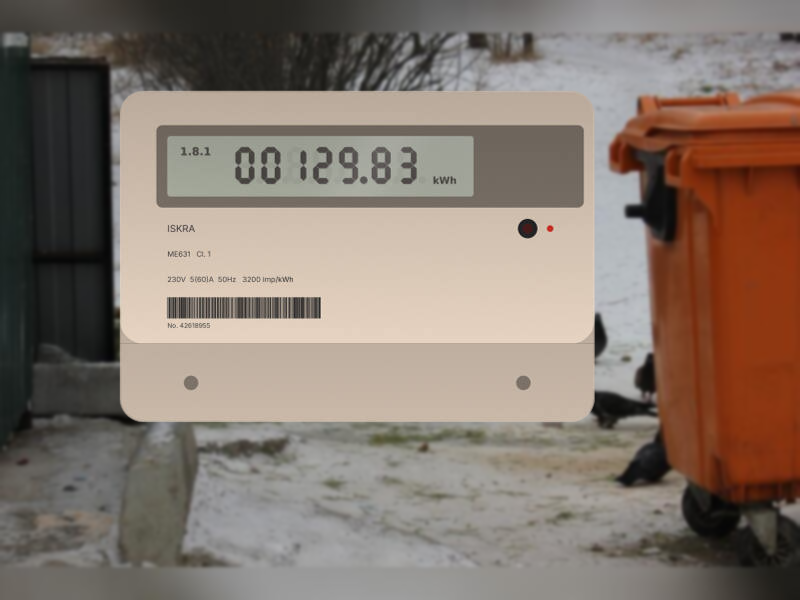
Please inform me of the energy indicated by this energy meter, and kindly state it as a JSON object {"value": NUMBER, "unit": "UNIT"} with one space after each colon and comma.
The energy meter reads {"value": 129.83, "unit": "kWh"}
